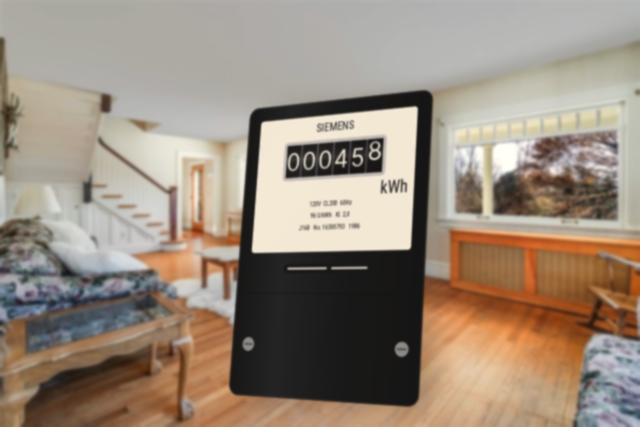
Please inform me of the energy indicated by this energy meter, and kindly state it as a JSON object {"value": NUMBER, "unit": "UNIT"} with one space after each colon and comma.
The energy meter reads {"value": 458, "unit": "kWh"}
